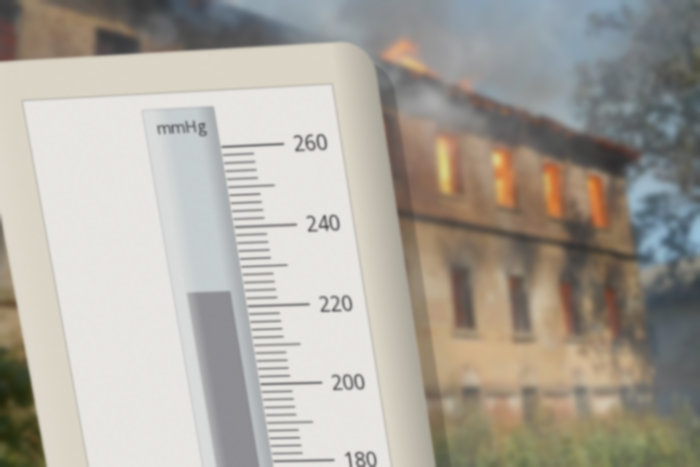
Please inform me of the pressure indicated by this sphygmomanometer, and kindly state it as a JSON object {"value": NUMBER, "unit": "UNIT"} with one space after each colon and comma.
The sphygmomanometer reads {"value": 224, "unit": "mmHg"}
